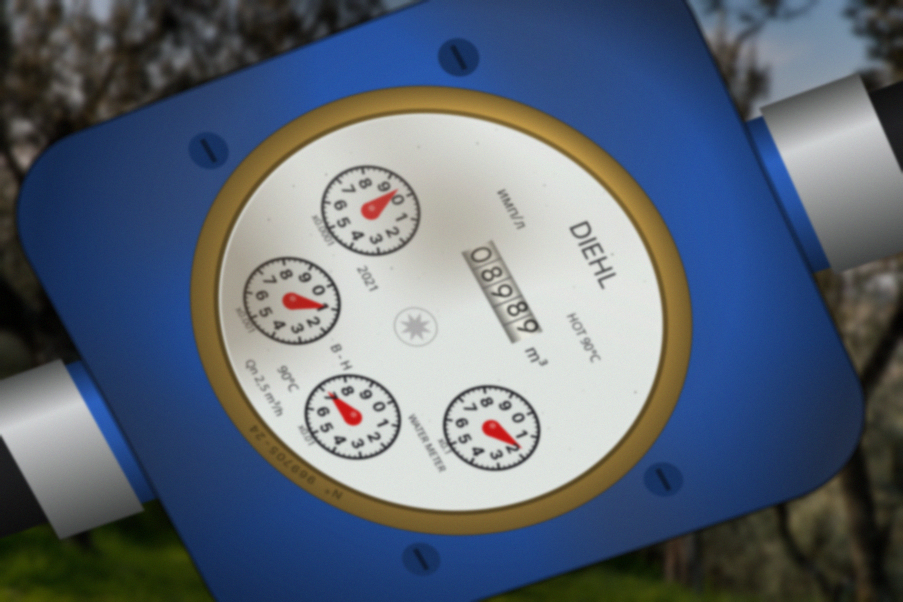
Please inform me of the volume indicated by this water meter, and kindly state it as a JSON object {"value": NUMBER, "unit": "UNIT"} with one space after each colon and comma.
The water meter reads {"value": 8989.1709, "unit": "m³"}
